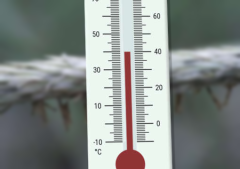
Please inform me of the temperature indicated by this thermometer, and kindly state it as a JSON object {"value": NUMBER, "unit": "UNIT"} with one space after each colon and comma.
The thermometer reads {"value": 40, "unit": "°C"}
